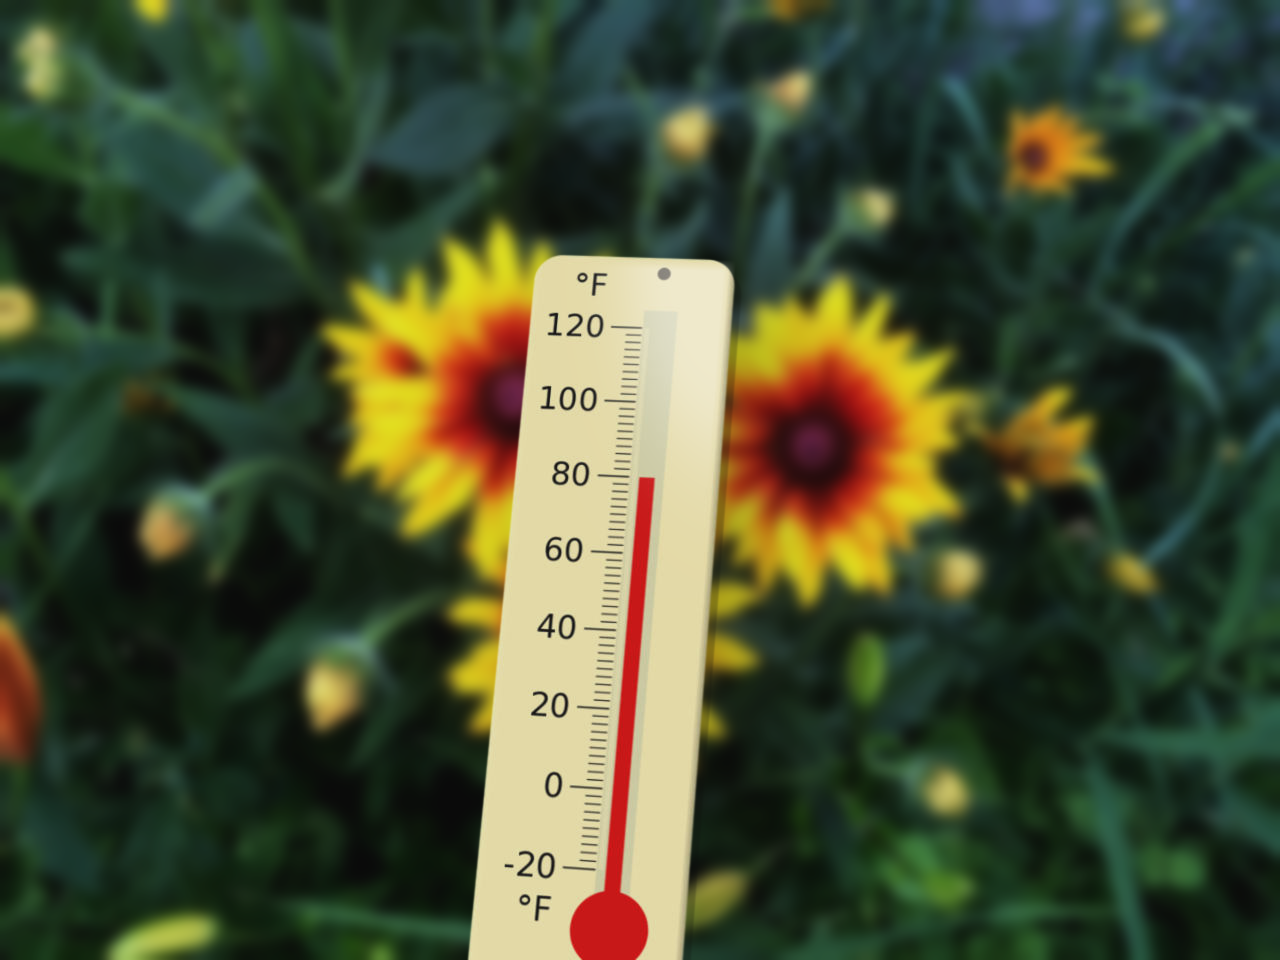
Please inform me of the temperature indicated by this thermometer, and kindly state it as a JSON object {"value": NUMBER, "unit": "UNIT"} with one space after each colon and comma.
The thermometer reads {"value": 80, "unit": "°F"}
